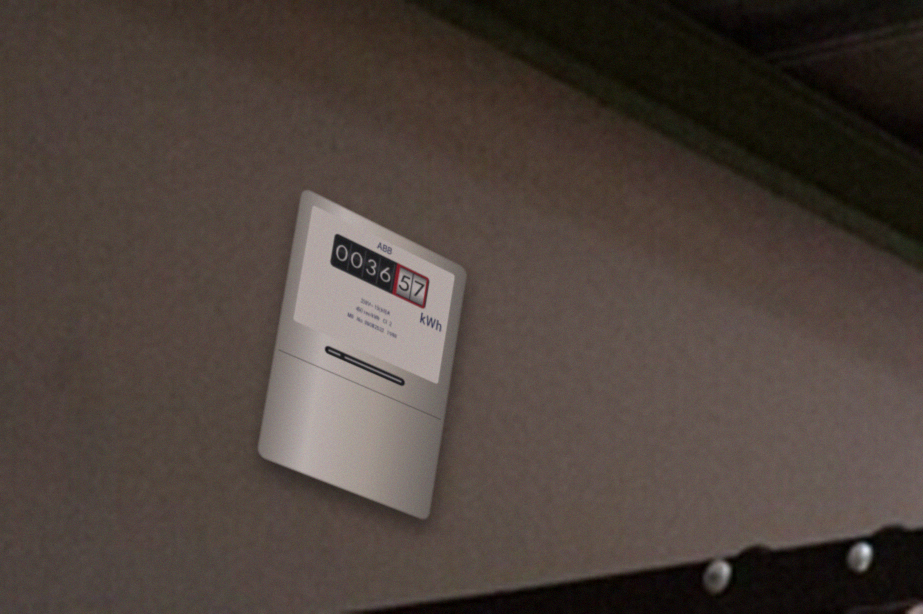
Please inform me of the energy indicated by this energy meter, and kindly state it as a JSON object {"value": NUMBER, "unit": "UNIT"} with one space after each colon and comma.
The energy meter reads {"value": 36.57, "unit": "kWh"}
